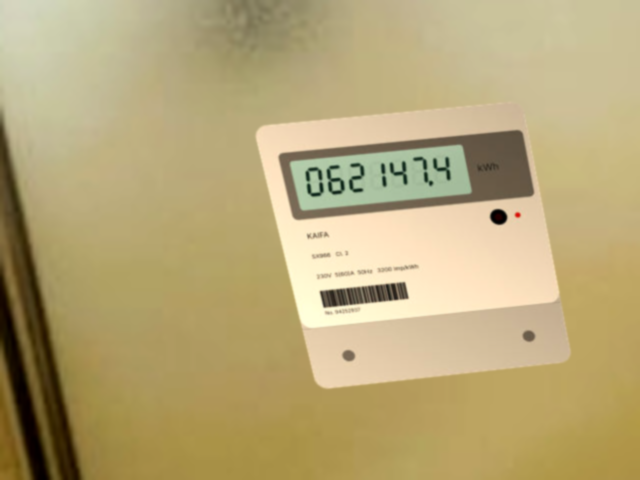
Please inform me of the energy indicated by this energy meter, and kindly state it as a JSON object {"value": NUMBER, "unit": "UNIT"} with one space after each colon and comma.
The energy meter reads {"value": 62147.4, "unit": "kWh"}
